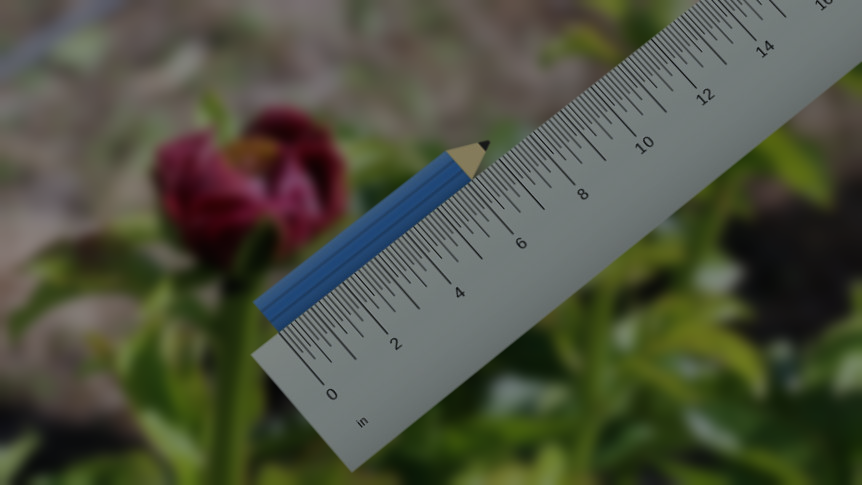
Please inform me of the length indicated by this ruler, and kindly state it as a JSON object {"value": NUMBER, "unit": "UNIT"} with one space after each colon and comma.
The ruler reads {"value": 7.125, "unit": "in"}
